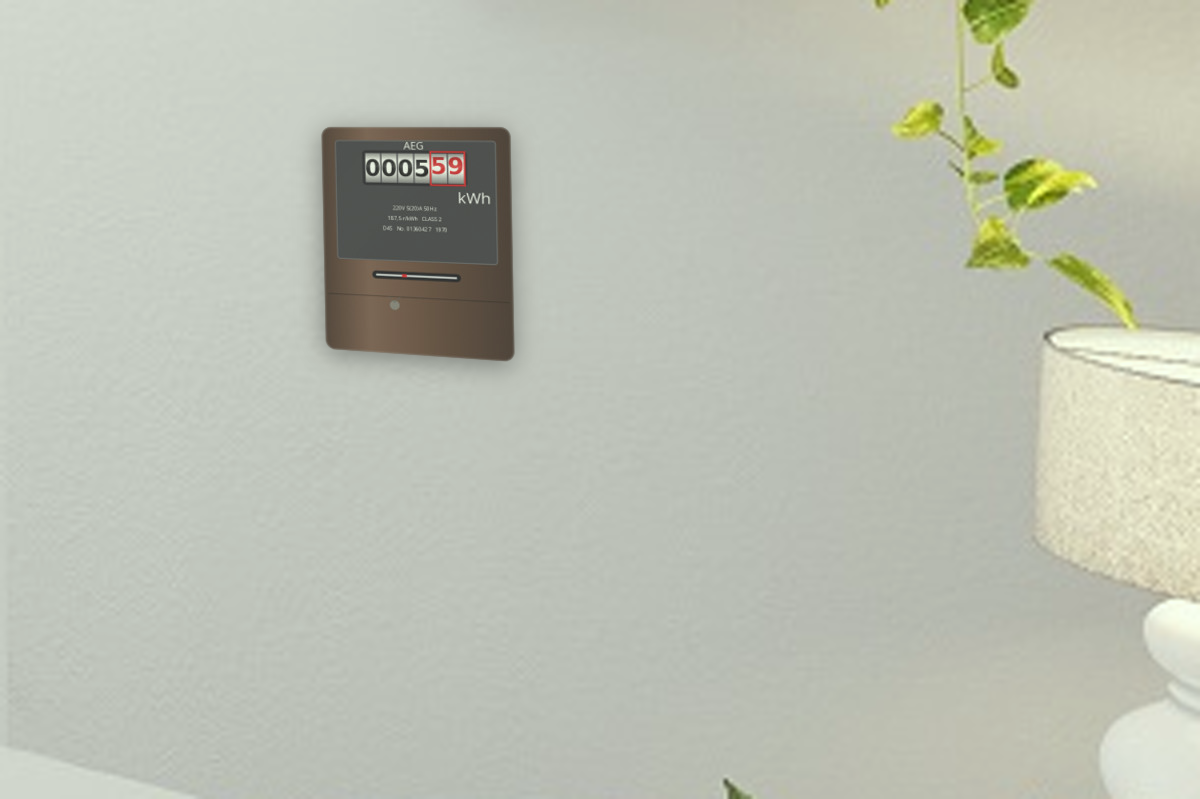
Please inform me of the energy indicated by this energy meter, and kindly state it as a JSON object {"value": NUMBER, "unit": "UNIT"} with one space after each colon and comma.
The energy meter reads {"value": 5.59, "unit": "kWh"}
